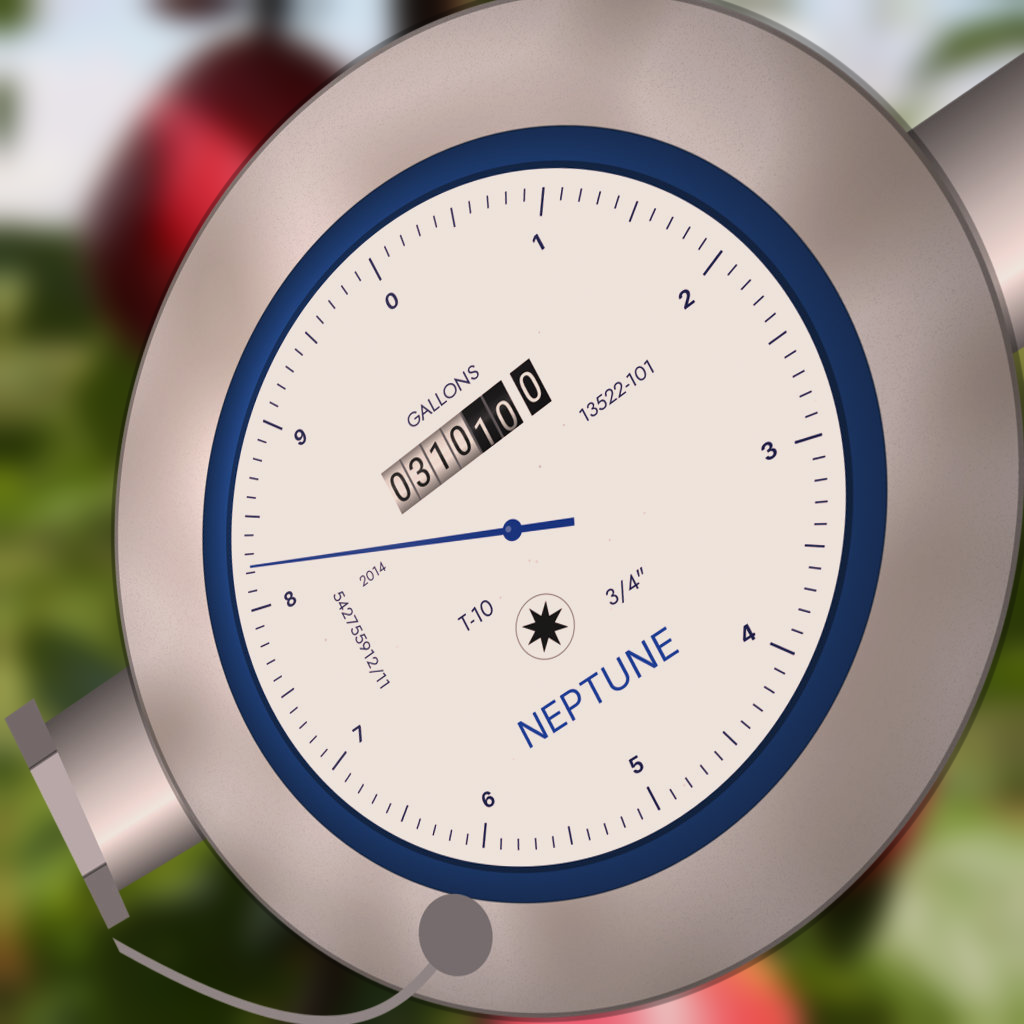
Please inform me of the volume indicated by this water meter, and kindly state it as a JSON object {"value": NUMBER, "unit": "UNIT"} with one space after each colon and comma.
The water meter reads {"value": 310098.2, "unit": "gal"}
